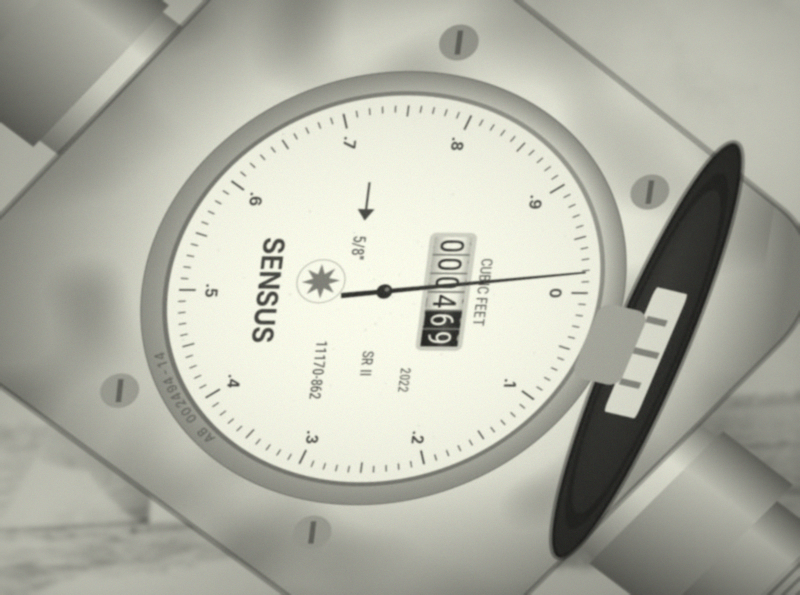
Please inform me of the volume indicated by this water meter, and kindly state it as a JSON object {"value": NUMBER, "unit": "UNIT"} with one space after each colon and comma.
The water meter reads {"value": 468.98, "unit": "ft³"}
